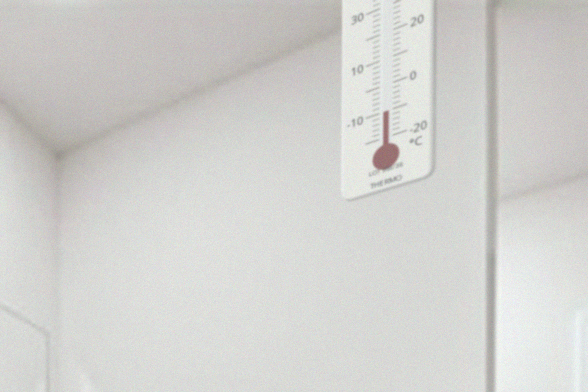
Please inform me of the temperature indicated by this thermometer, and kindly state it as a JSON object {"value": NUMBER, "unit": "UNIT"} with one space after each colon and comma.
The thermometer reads {"value": -10, "unit": "°C"}
